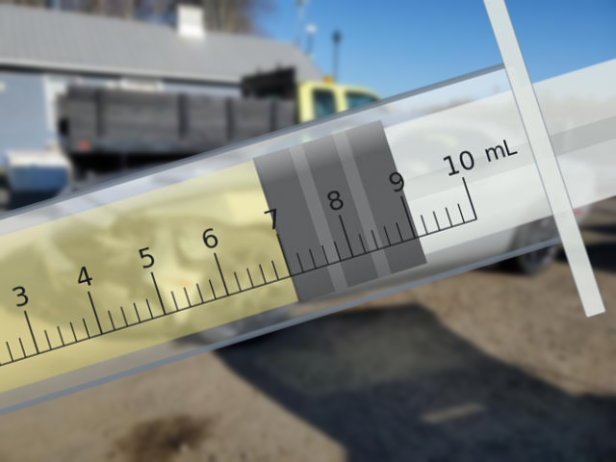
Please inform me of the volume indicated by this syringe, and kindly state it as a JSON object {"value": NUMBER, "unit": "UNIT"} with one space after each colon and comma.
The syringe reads {"value": 7, "unit": "mL"}
